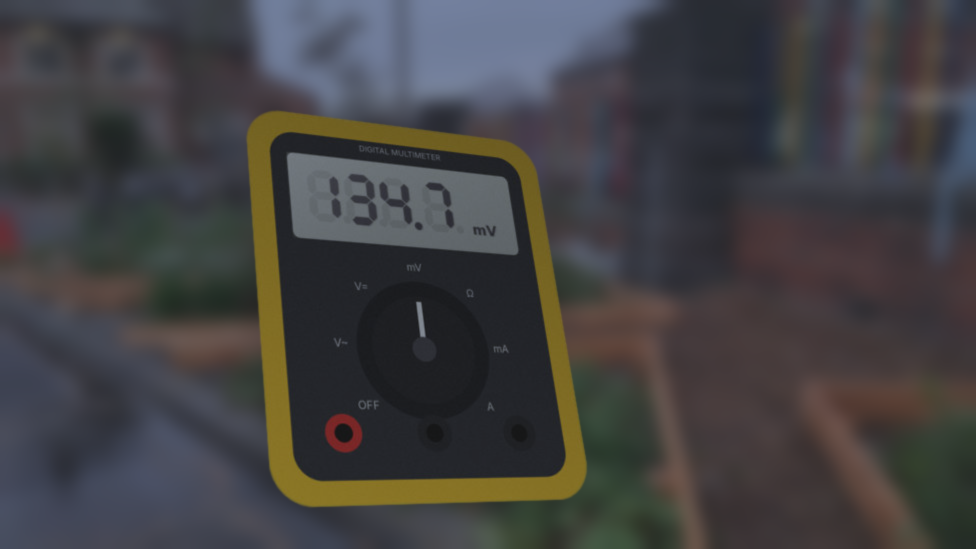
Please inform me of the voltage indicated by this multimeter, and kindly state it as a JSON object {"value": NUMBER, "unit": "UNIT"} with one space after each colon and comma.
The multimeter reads {"value": 134.7, "unit": "mV"}
